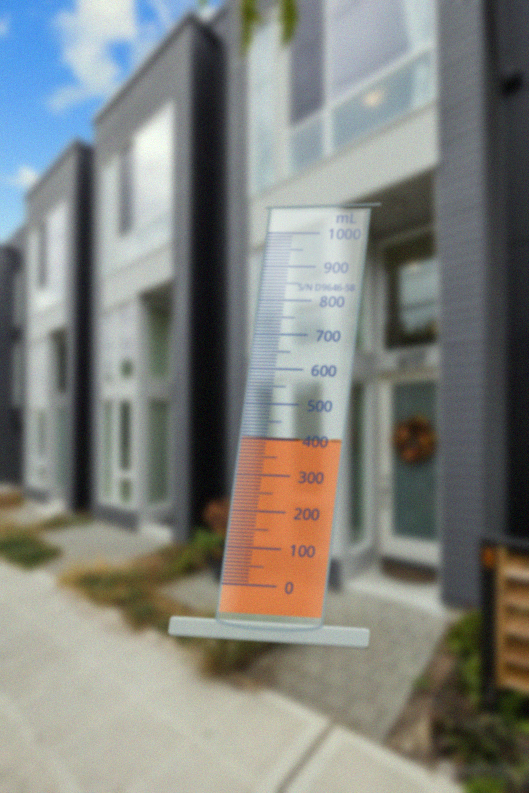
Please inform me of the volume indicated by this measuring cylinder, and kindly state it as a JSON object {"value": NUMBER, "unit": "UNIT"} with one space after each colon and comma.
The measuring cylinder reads {"value": 400, "unit": "mL"}
